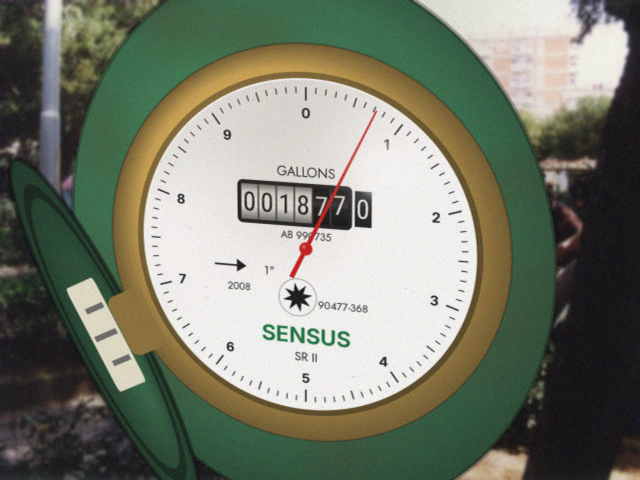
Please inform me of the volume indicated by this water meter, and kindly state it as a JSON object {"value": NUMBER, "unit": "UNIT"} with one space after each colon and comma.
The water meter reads {"value": 18770.7, "unit": "gal"}
